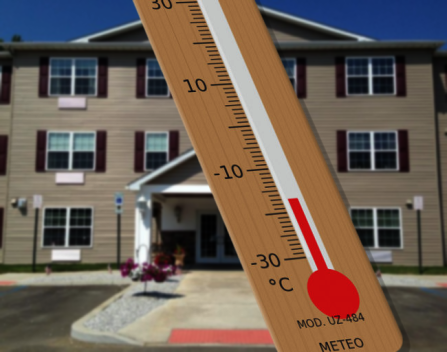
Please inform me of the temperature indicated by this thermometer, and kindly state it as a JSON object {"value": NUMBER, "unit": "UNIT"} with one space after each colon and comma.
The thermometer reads {"value": -17, "unit": "°C"}
